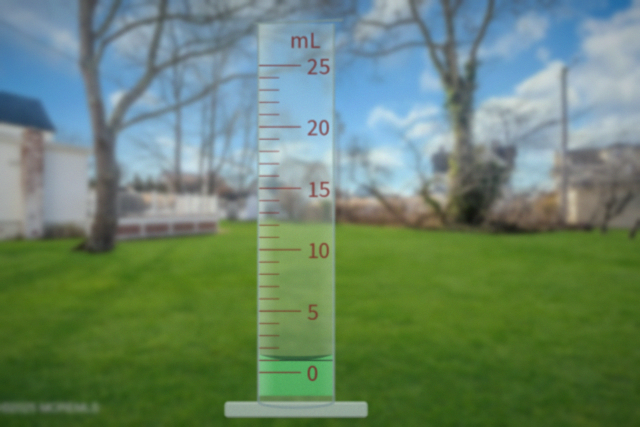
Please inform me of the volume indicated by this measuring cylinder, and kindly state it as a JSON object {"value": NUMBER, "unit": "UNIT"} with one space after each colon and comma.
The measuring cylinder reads {"value": 1, "unit": "mL"}
